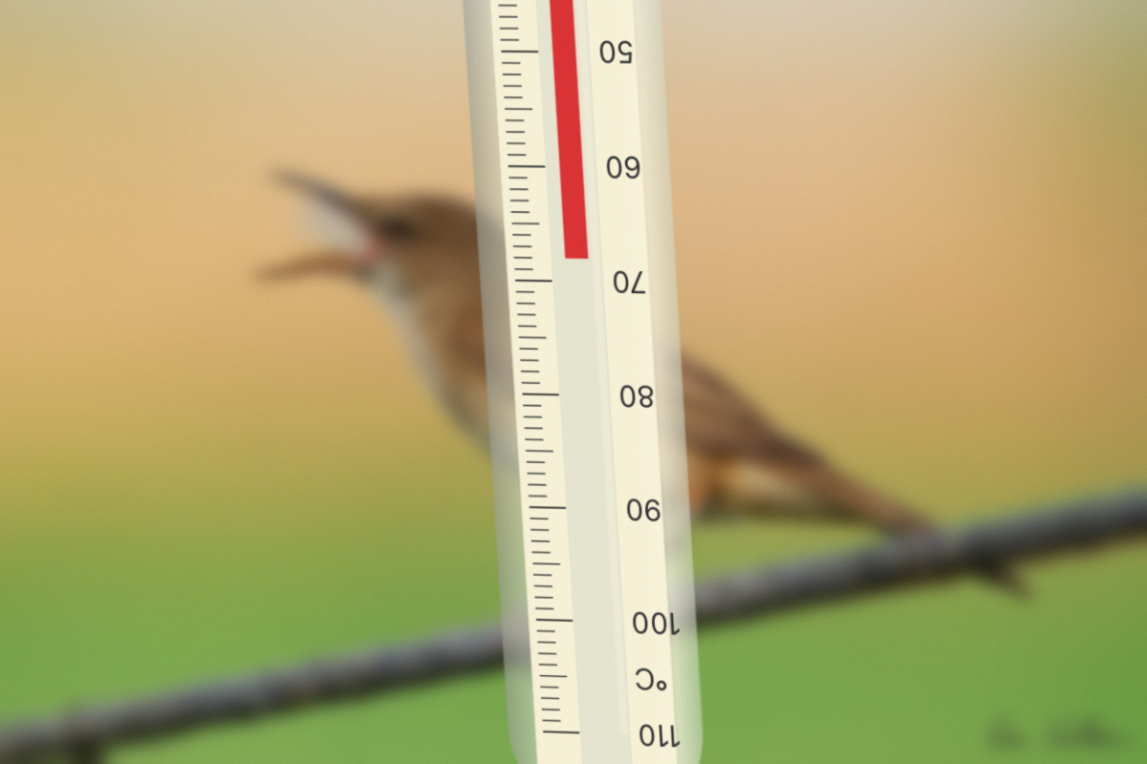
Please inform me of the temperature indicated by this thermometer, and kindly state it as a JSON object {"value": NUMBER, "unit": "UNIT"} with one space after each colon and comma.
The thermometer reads {"value": 68, "unit": "°C"}
